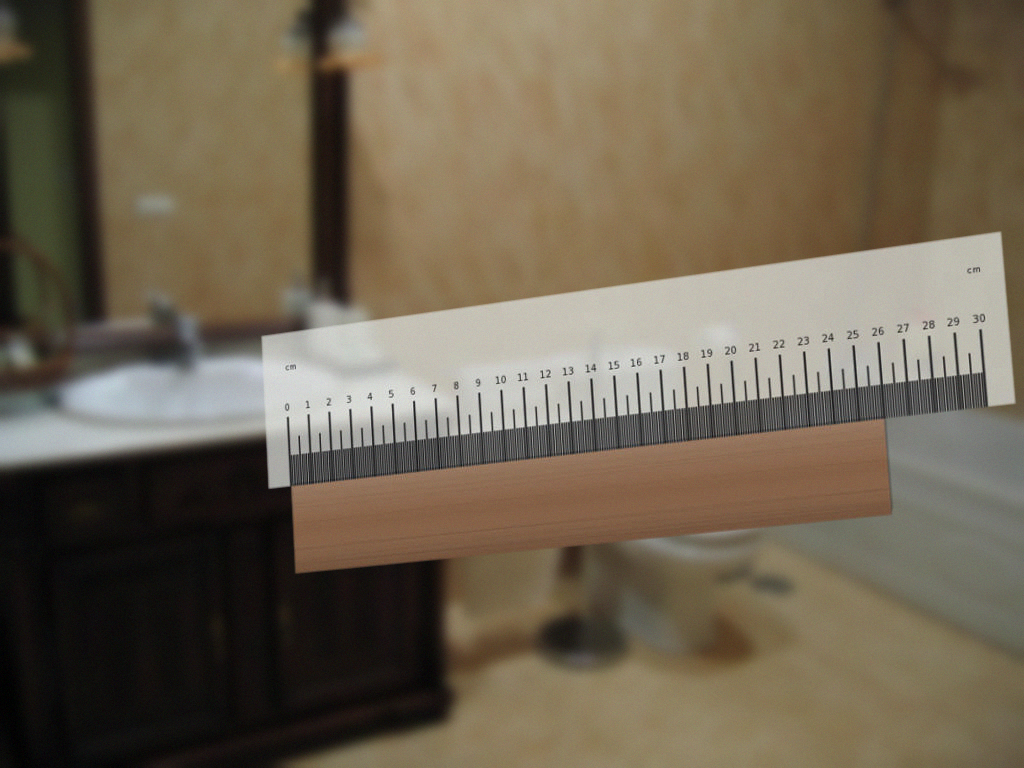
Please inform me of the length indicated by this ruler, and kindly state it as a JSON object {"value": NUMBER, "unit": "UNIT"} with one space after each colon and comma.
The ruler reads {"value": 26, "unit": "cm"}
